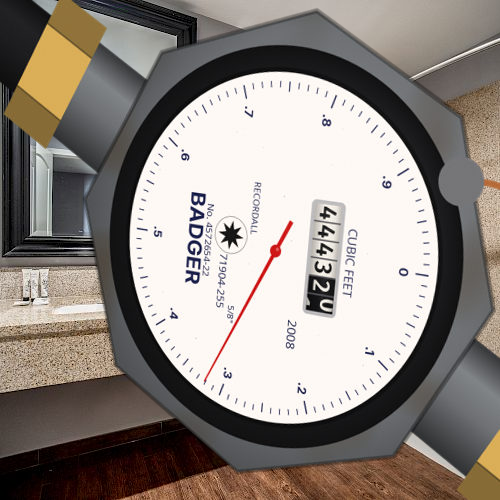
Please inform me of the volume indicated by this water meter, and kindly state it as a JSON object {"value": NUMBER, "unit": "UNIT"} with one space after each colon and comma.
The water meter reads {"value": 444320.32, "unit": "ft³"}
